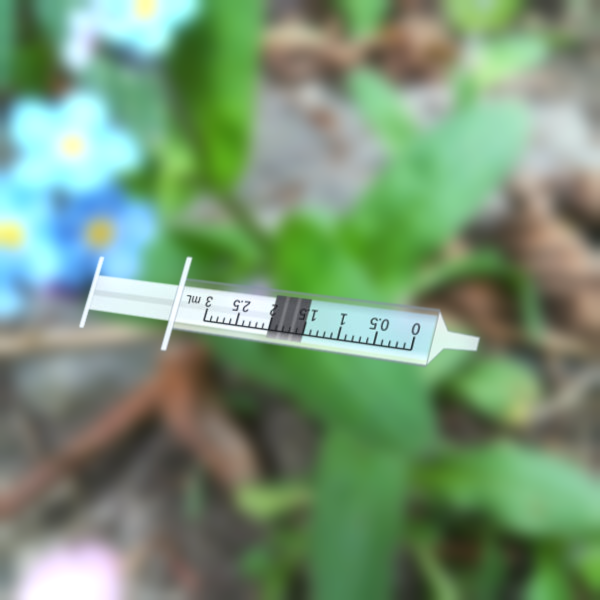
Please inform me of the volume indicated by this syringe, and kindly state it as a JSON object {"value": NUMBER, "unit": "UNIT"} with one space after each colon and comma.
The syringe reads {"value": 1.5, "unit": "mL"}
